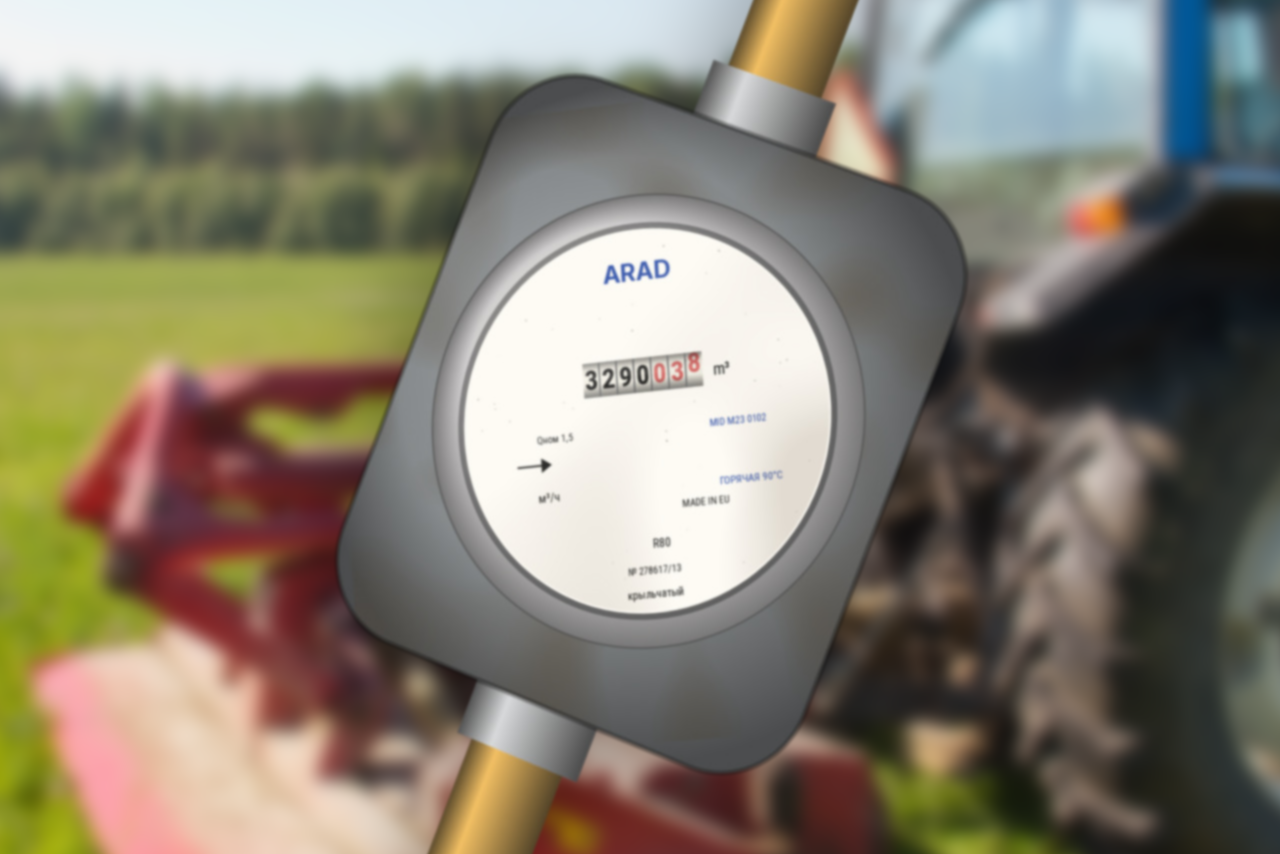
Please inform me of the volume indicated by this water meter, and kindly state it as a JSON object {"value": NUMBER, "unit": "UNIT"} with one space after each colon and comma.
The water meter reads {"value": 3290.038, "unit": "m³"}
